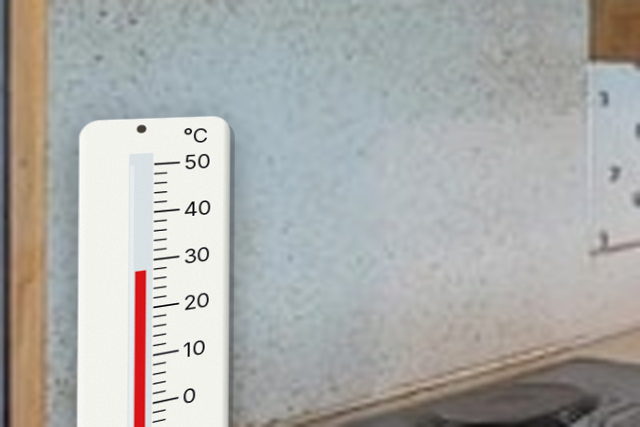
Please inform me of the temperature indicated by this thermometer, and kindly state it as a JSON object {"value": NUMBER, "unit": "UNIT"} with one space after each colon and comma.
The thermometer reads {"value": 28, "unit": "°C"}
